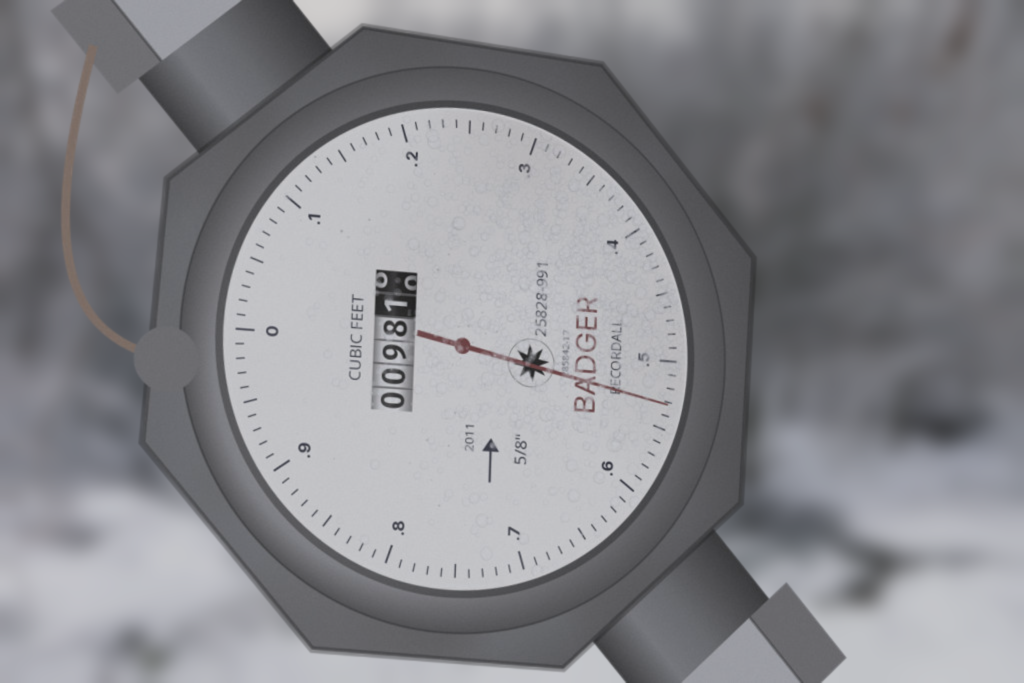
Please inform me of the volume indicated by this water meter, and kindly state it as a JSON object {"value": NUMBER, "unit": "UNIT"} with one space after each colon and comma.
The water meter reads {"value": 9818.53, "unit": "ft³"}
